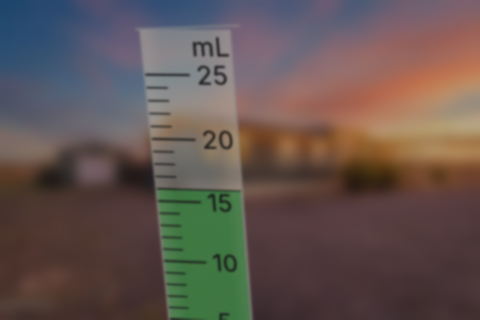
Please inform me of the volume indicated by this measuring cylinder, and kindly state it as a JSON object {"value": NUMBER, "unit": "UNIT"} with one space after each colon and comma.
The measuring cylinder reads {"value": 16, "unit": "mL"}
